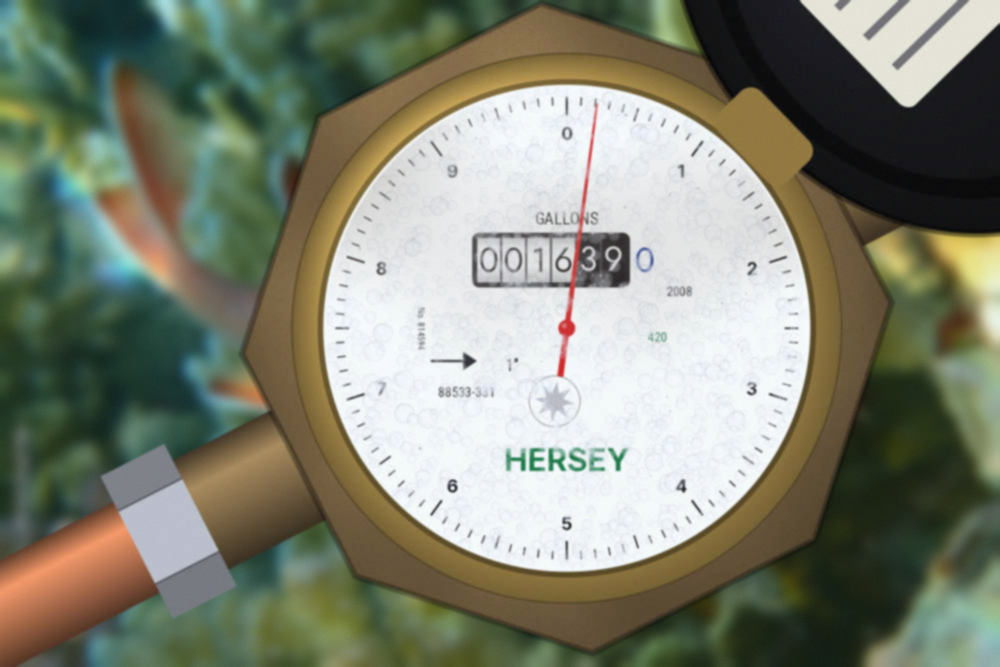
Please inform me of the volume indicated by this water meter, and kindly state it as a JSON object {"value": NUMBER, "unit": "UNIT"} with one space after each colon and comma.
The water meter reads {"value": 16390.2, "unit": "gal"}
